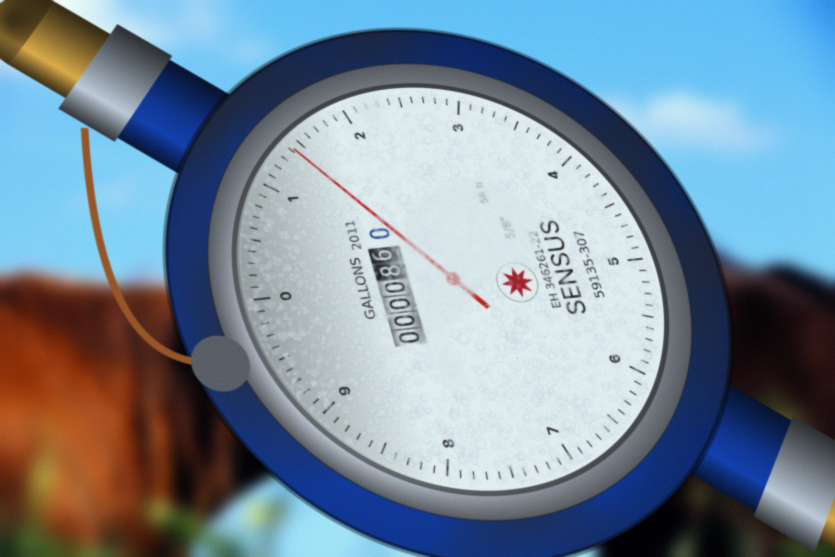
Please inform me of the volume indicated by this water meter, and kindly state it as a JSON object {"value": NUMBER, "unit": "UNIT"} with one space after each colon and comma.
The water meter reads {"value": 861.4, "unit": "gal"}
